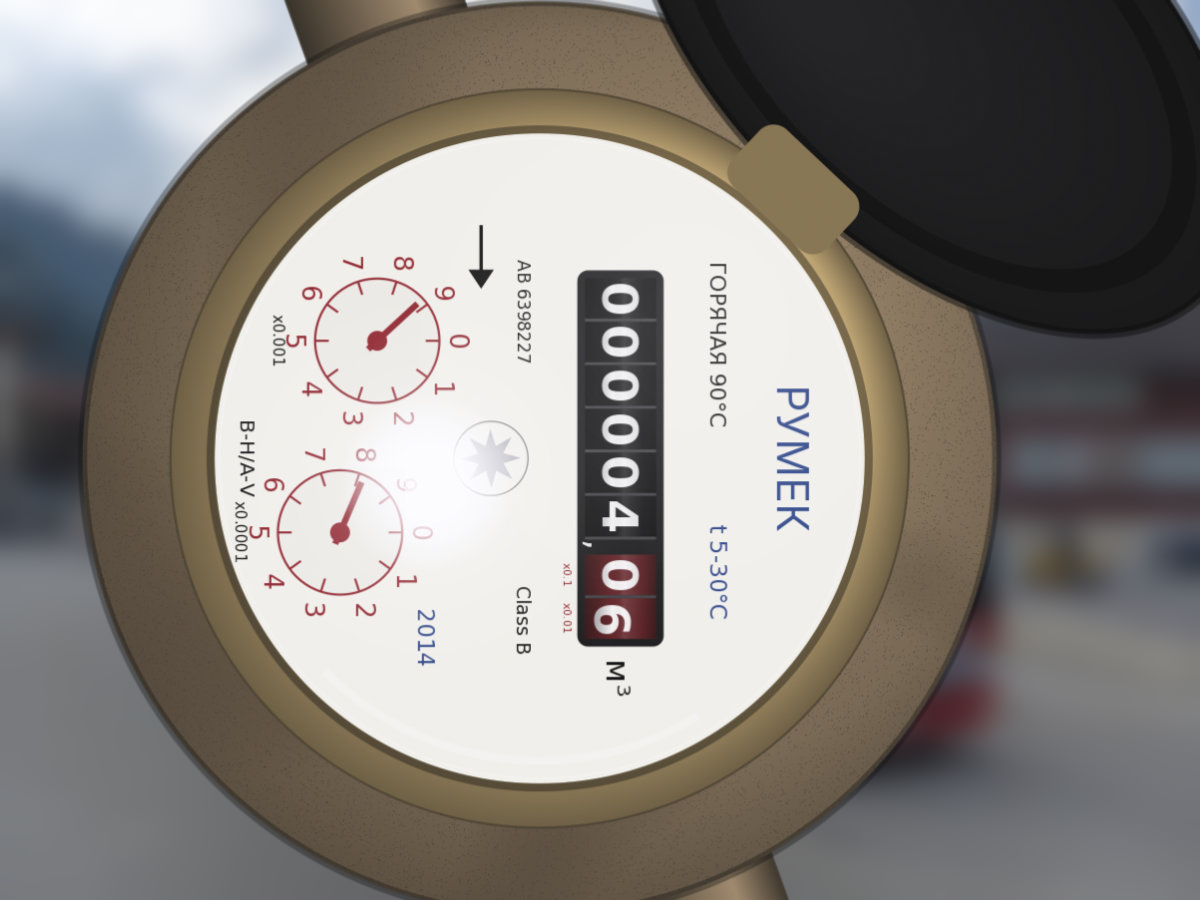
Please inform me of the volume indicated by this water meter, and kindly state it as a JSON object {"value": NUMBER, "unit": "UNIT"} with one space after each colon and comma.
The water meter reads {"value": 4.0588, "unit": "m³"}
